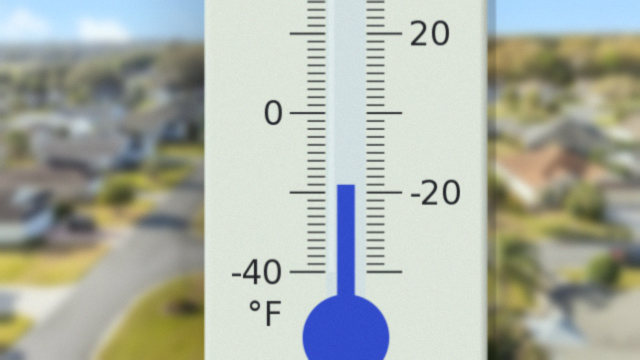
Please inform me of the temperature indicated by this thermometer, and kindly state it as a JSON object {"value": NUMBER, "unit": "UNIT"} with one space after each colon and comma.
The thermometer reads {"value": -18, "unit": "°F"}
